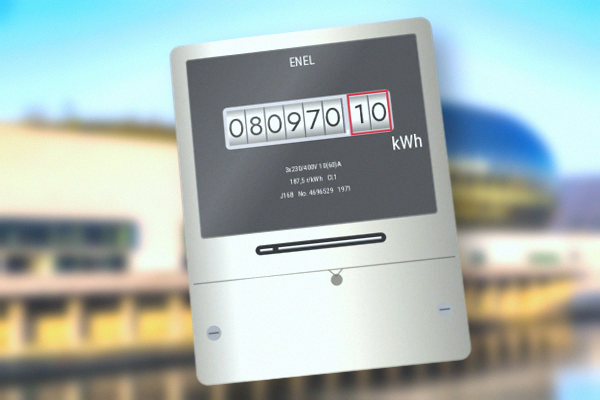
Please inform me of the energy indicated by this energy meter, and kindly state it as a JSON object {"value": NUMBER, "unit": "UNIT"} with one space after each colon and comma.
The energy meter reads {"value": 80970.10, "unit": "kWh"}
